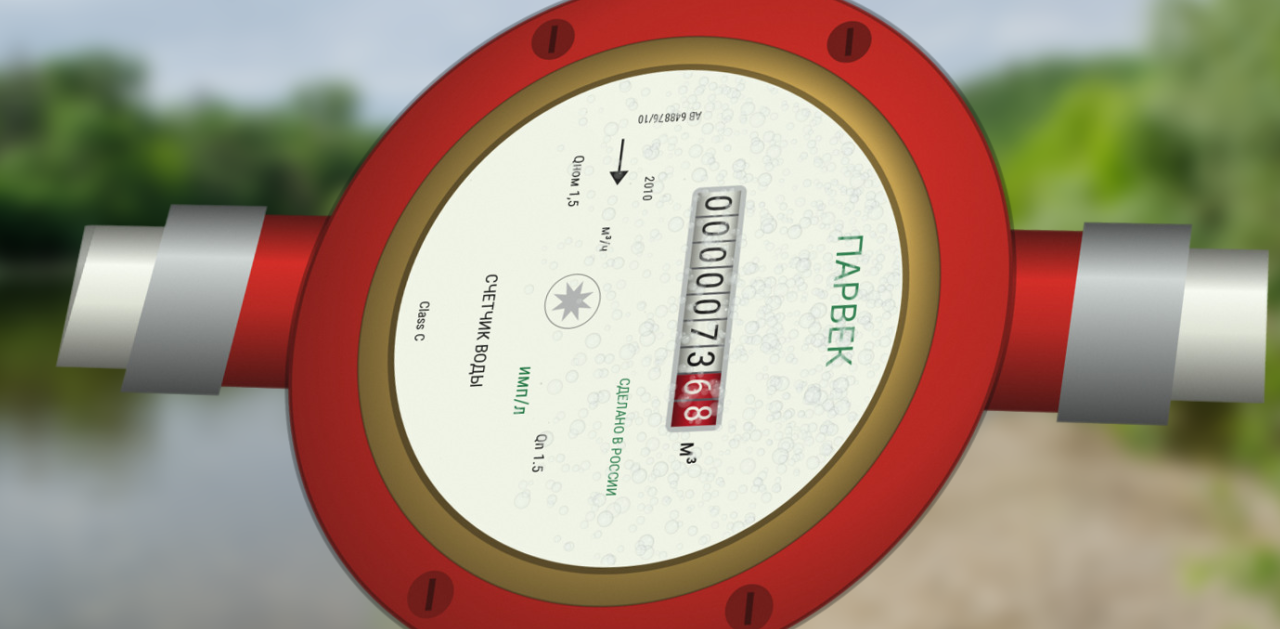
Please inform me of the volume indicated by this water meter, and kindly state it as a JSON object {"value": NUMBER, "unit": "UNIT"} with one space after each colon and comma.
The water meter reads {"value": 73.68, "unit": "m³"}
